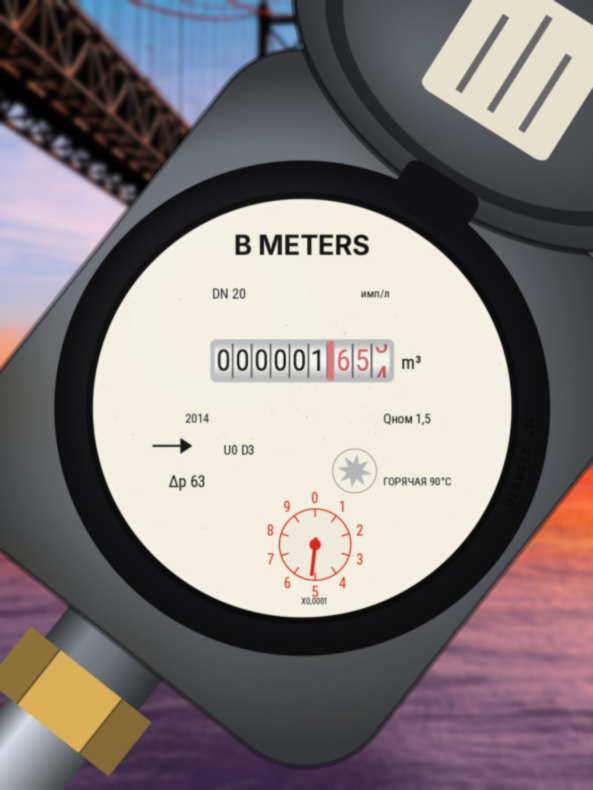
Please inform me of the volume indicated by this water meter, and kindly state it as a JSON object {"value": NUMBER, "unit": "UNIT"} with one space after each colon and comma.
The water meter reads {"value": 1.6535, "unit": "m³"}
